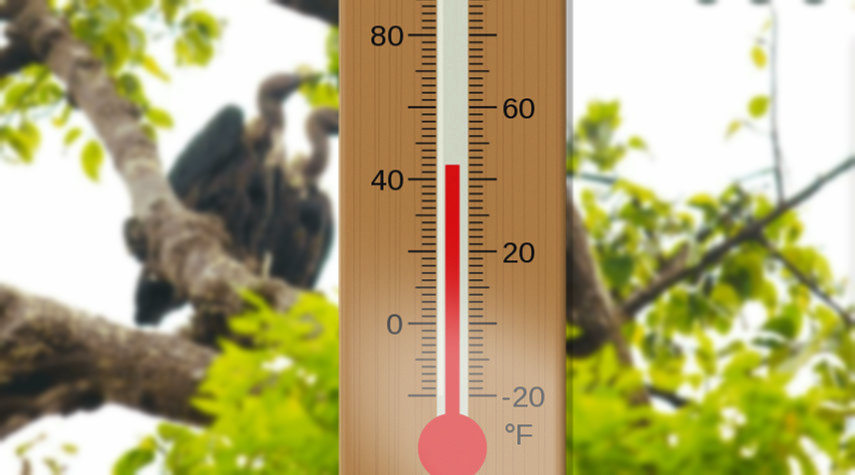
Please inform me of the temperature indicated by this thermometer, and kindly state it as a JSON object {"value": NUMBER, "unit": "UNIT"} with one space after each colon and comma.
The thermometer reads {"value": 44, "unit": "°F"}
